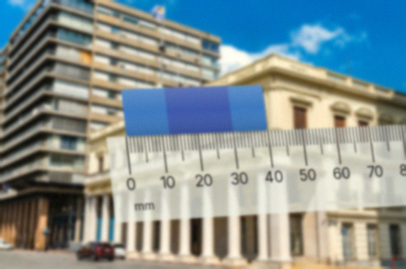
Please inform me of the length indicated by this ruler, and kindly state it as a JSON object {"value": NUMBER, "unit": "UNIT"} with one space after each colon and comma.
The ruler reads {"value": 40, "unit": "mm"}
